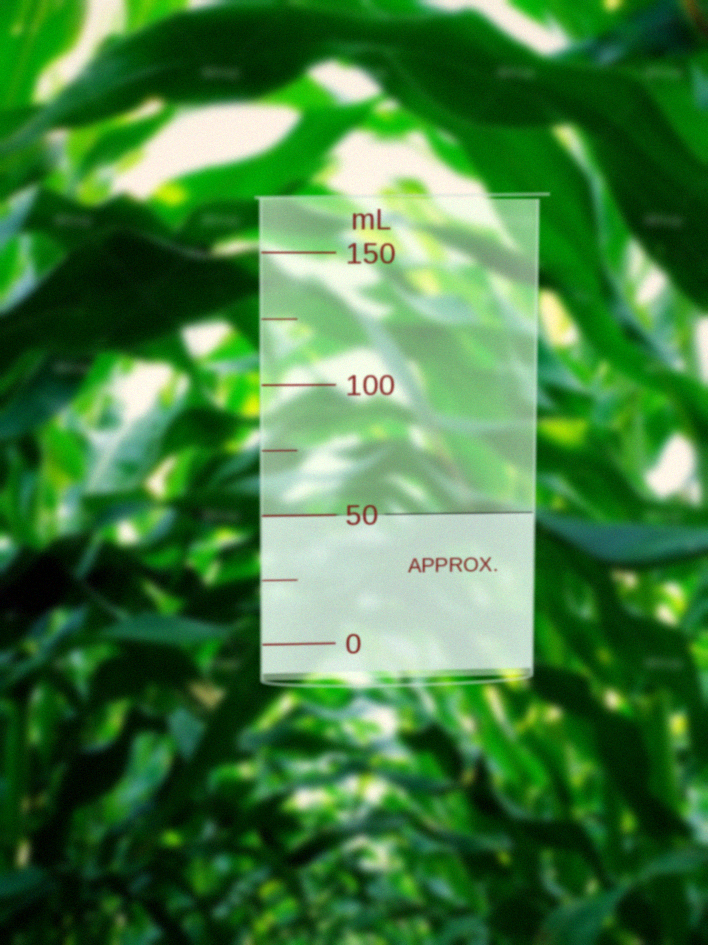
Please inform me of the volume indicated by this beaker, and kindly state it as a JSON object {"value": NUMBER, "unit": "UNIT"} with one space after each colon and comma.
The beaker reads {"value": 50, "unit": "mL"}
